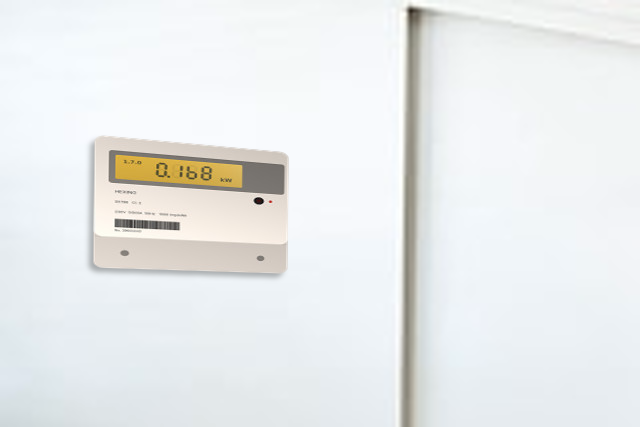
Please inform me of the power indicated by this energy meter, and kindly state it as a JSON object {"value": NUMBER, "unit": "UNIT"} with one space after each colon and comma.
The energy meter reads {"value": 0.168, "unit": "kW"}
